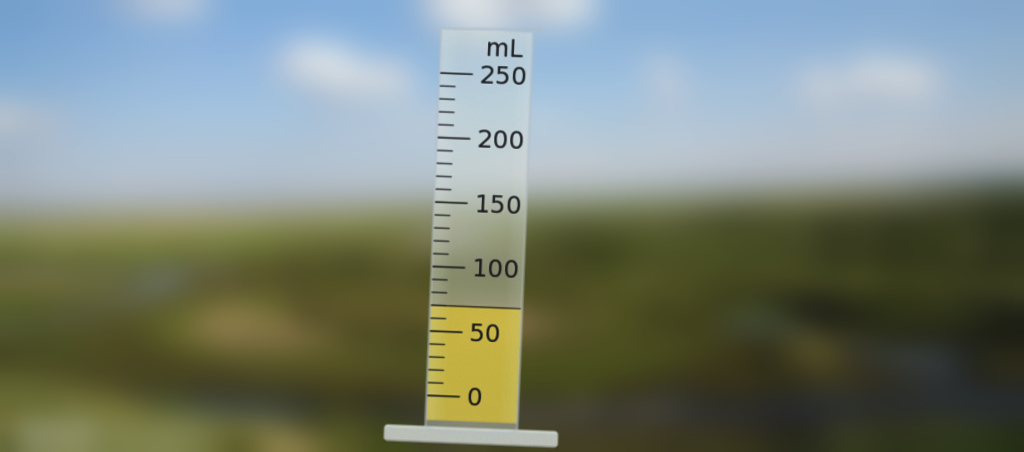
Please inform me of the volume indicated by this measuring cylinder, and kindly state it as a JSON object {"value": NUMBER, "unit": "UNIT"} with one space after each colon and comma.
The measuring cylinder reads {"value": 70, "unit": "mL"}
